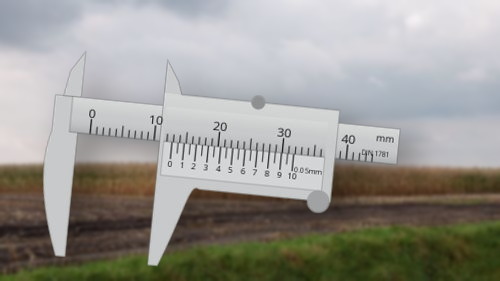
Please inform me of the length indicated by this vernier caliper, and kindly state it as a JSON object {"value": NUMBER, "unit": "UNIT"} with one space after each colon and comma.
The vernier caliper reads {"value": 12.8, "unit": "mm"}
